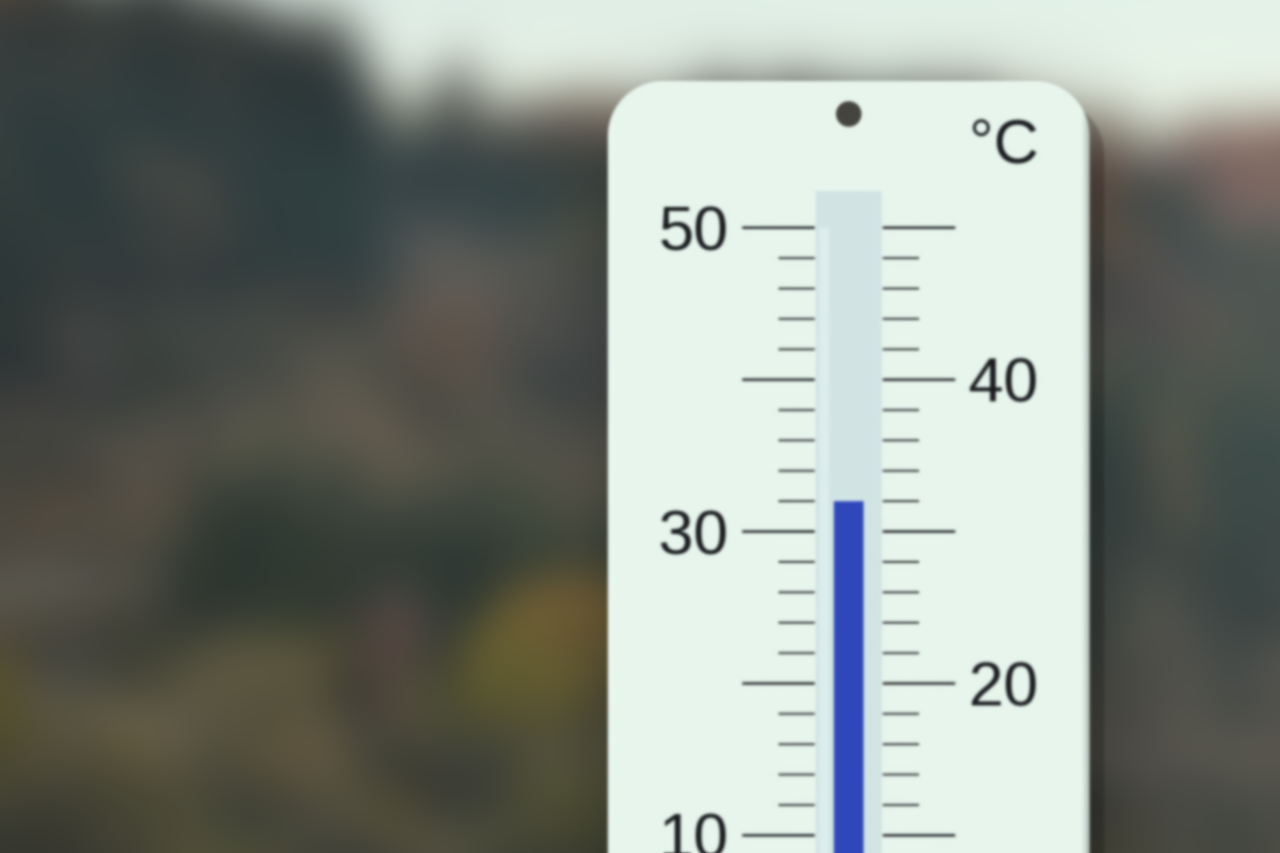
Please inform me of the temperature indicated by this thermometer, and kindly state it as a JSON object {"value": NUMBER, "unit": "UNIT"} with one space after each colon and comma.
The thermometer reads {"value": 32, "unit": "°C"}
